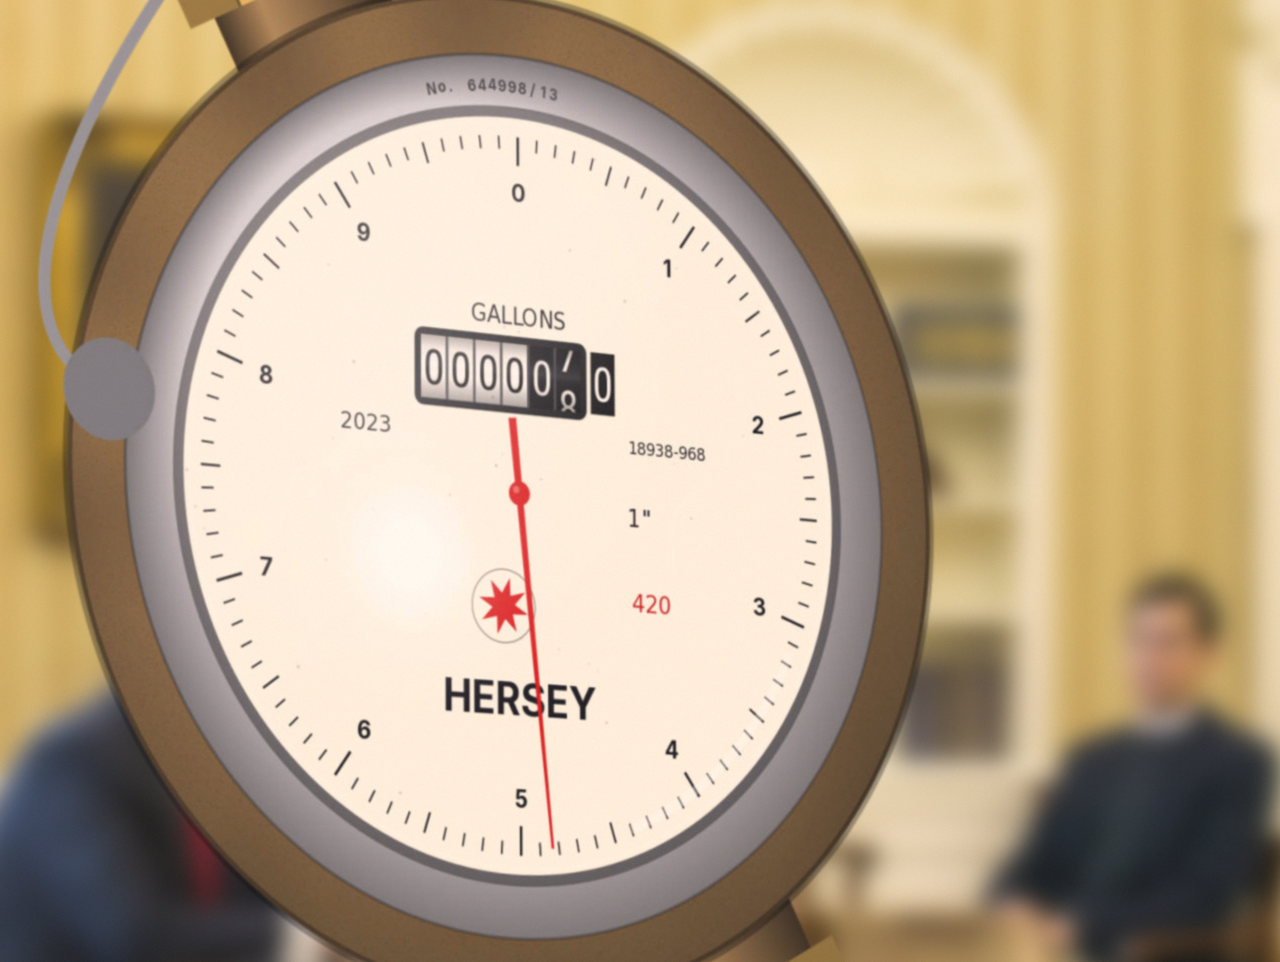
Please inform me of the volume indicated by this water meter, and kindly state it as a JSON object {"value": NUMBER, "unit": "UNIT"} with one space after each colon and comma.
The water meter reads {"value": 74.8, "unit": "gal"}
